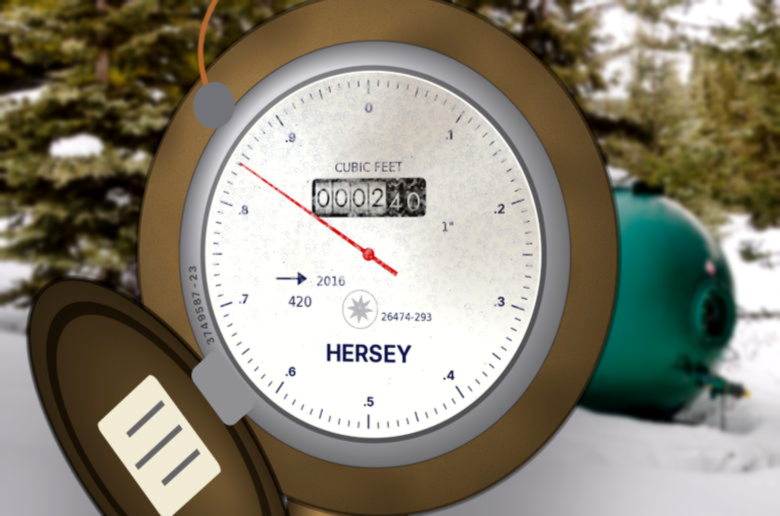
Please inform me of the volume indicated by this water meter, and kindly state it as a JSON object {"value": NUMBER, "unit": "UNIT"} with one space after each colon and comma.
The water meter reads {"value": 239.84, "unit": "ft³"}
